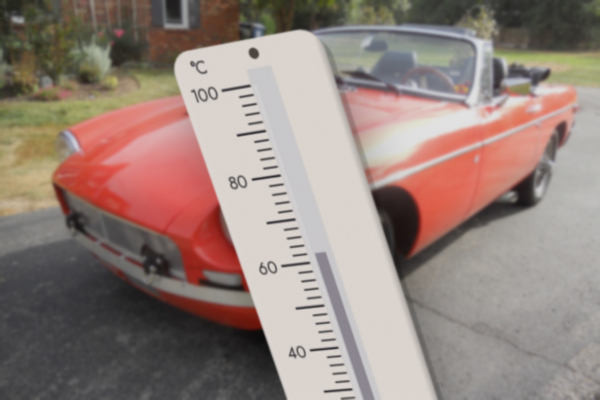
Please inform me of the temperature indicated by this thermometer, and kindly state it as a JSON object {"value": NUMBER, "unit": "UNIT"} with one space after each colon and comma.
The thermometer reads {"value": 62, "unit": "°C"}
